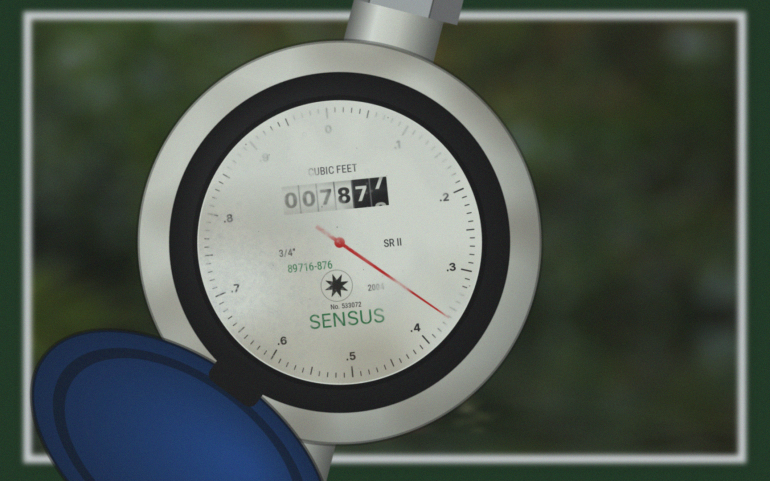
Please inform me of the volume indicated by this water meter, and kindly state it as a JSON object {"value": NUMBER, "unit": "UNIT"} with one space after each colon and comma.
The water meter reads {"value": 7877.36, "unit": "ft³"}
